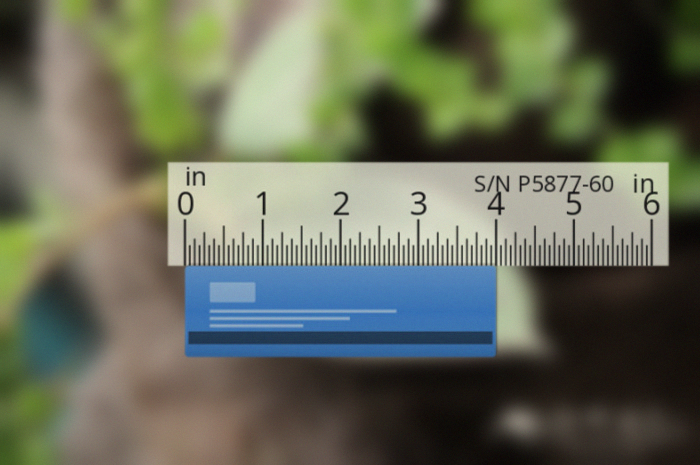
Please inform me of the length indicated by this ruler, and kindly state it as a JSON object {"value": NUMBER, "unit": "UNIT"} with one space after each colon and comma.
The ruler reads {"value": 4, "unit": "in"}
